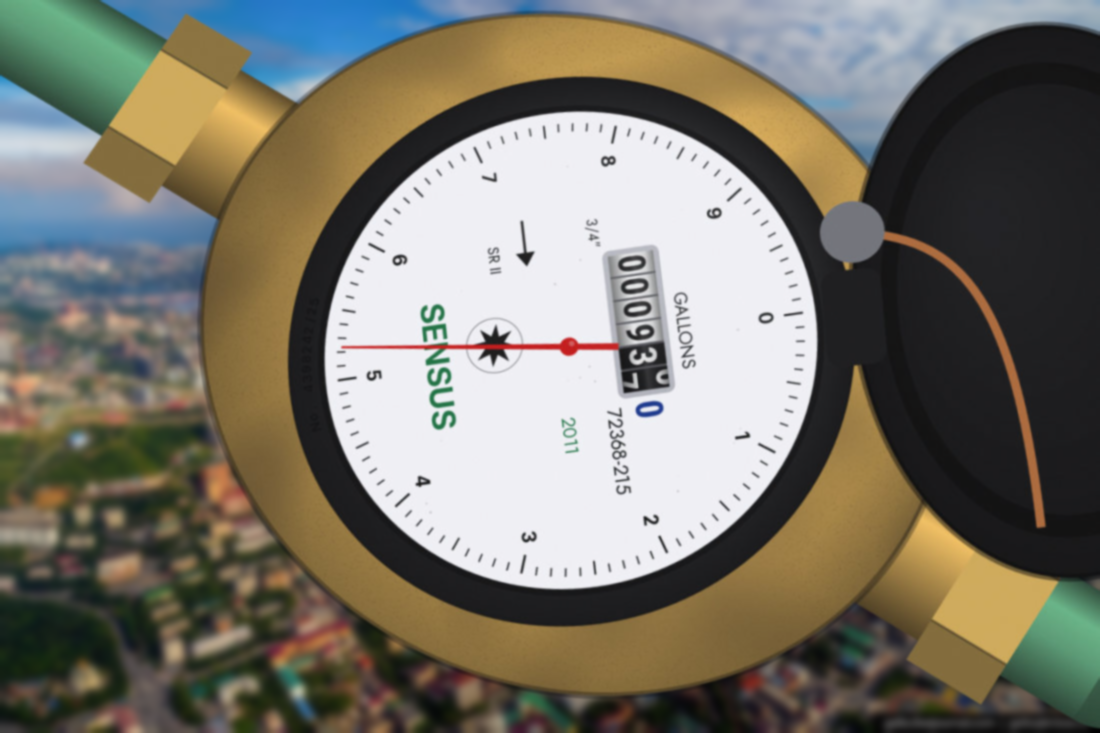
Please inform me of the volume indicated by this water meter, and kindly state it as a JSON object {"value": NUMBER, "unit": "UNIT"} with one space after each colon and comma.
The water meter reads {"value": 9365.2, "unit": "gal"}
